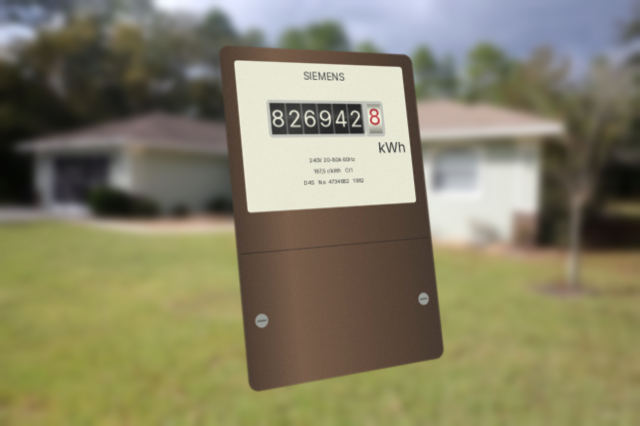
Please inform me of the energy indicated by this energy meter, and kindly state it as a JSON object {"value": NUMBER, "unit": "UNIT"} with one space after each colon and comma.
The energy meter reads {"value": 826942.8, "unit": "kWh"}
